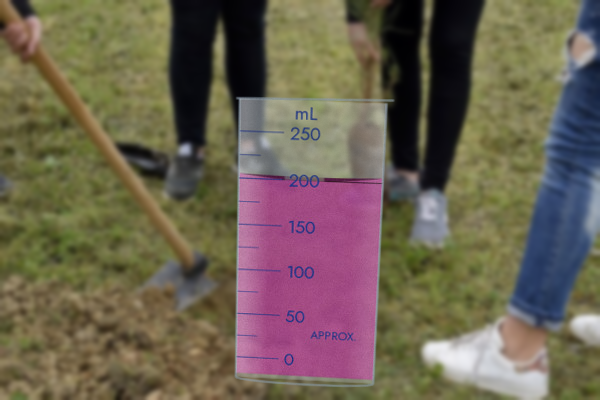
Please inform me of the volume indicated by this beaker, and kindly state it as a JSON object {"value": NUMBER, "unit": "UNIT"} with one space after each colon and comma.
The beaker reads {"value": 200, "unit": "mL"}
